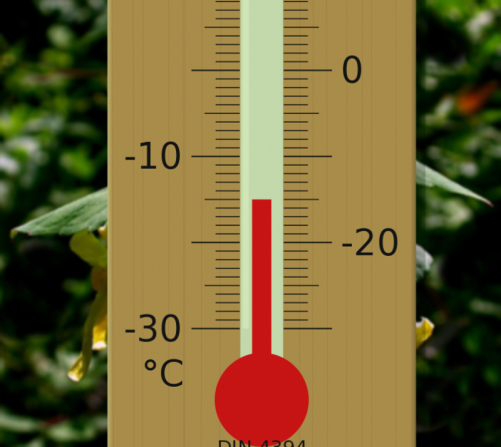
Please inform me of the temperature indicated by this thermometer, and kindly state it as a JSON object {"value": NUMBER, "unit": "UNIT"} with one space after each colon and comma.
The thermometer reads {"value": -15, "unit": "°C"}
